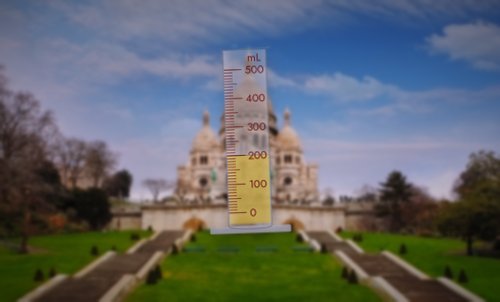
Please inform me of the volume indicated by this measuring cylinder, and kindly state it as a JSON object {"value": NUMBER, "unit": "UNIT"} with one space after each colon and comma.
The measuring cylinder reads {"value": 200, "unit": "mL"}
